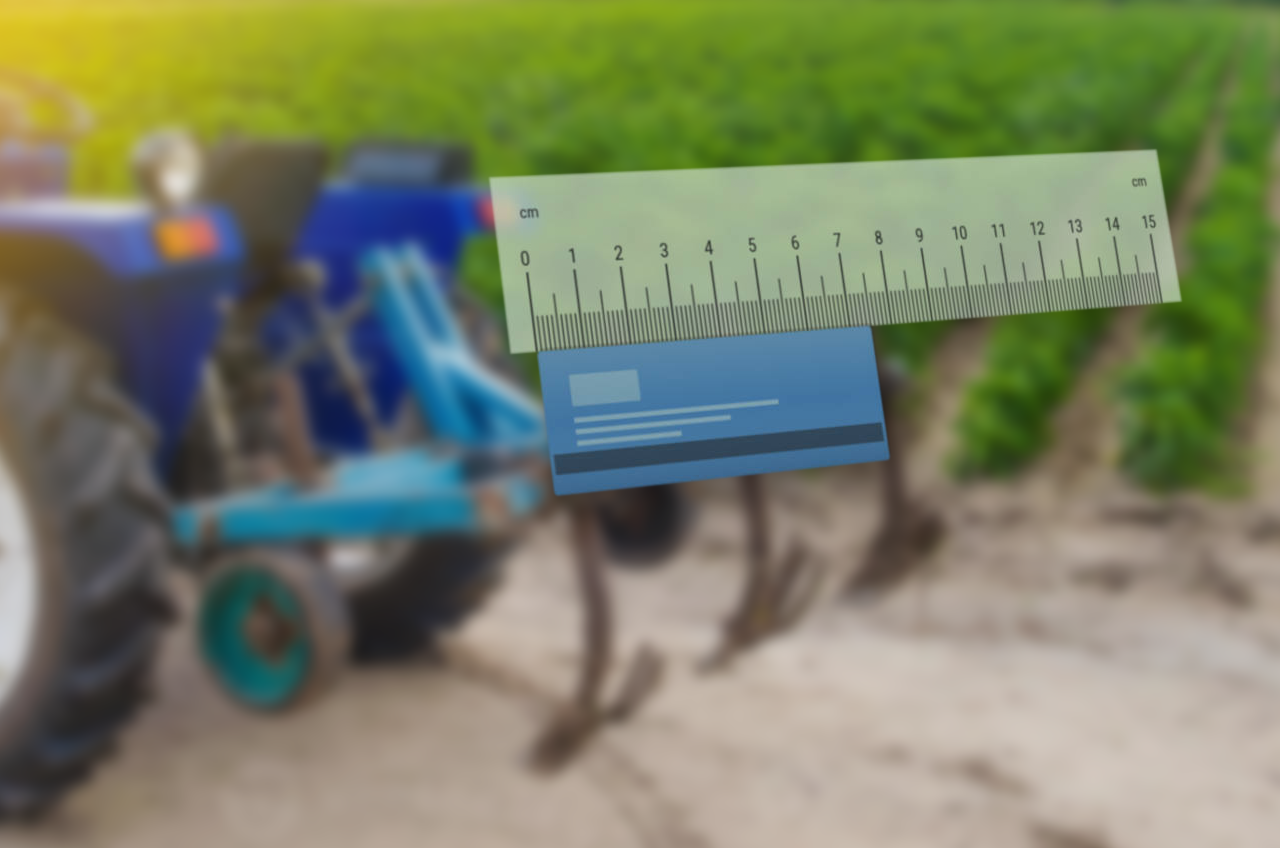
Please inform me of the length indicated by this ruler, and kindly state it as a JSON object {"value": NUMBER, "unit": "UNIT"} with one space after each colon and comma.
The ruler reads {"value": 7.5, "unit": "cm"}
